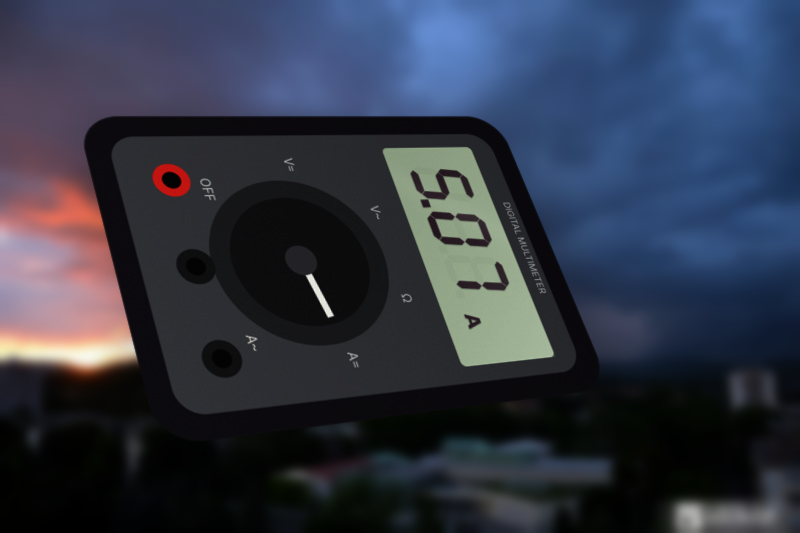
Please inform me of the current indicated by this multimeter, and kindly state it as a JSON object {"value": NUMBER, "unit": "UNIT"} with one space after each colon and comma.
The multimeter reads {"value": 5.07, "unit": "A"}
